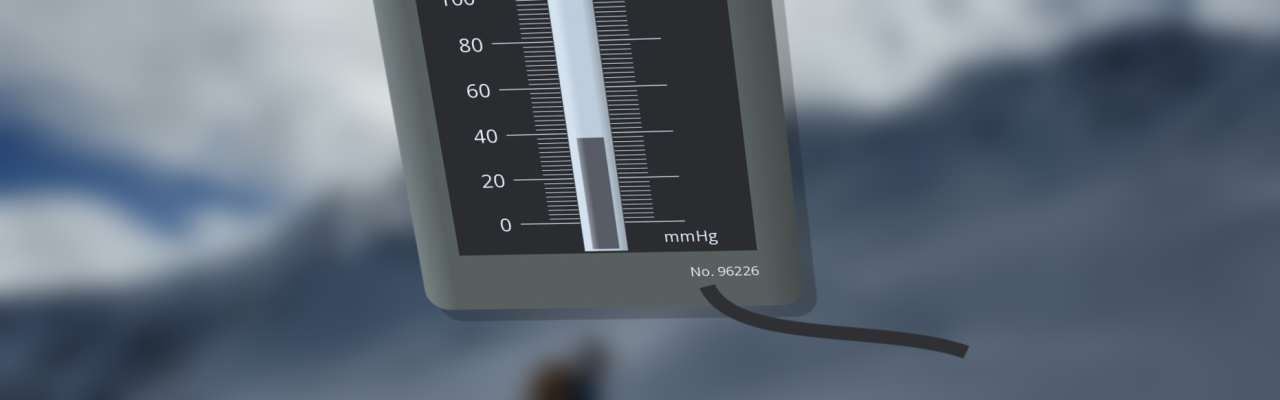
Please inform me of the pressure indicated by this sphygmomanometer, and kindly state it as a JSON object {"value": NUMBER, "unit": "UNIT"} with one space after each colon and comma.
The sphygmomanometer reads {"value": 38, "unit": "mmHg"}
